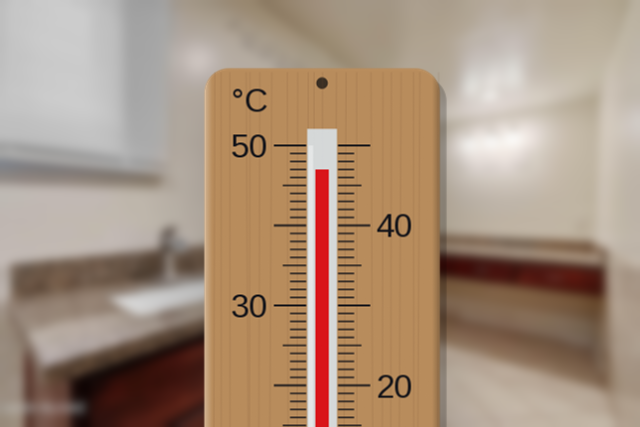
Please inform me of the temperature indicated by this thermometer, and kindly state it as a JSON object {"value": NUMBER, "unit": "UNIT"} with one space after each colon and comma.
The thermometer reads {"value": 47, "unit": "°C"}
